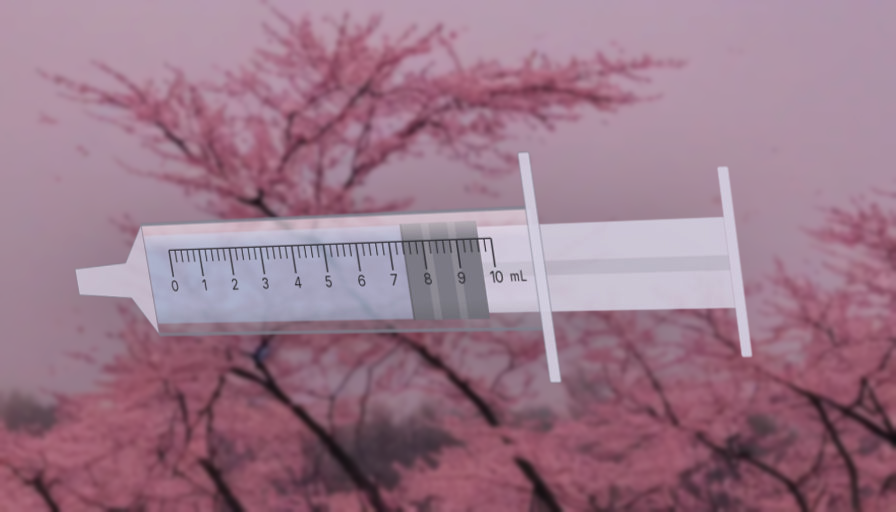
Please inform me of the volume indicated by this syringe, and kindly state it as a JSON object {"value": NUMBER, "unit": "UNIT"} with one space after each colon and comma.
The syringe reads {"value": 7.4, "unit": "mL"}
